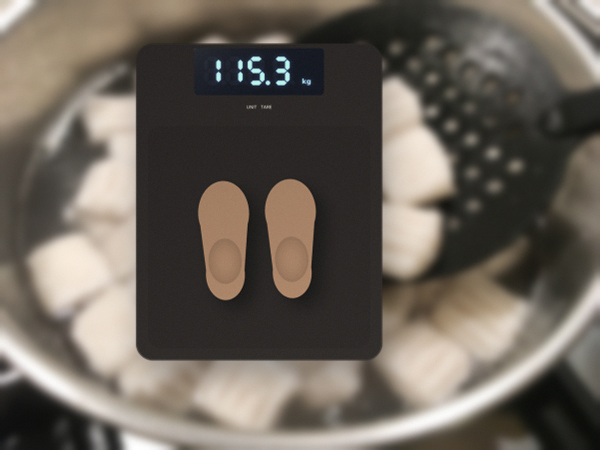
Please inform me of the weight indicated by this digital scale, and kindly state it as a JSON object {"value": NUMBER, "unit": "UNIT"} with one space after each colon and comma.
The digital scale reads {"value": 115.3, "unit": "kg"}
